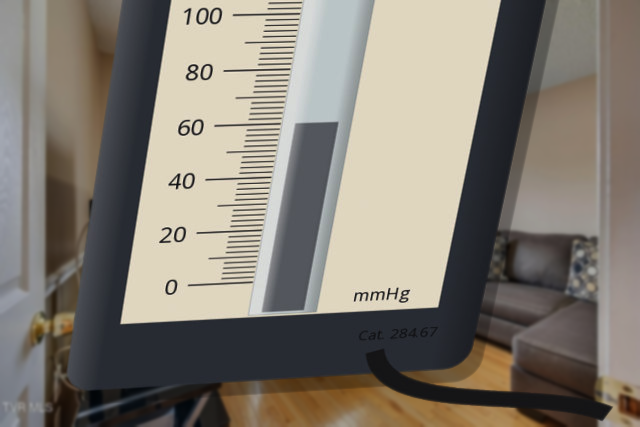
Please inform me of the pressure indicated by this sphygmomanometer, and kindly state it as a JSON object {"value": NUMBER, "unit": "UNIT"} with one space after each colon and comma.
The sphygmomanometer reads {"value": 60, "unit": "mmHg"}
